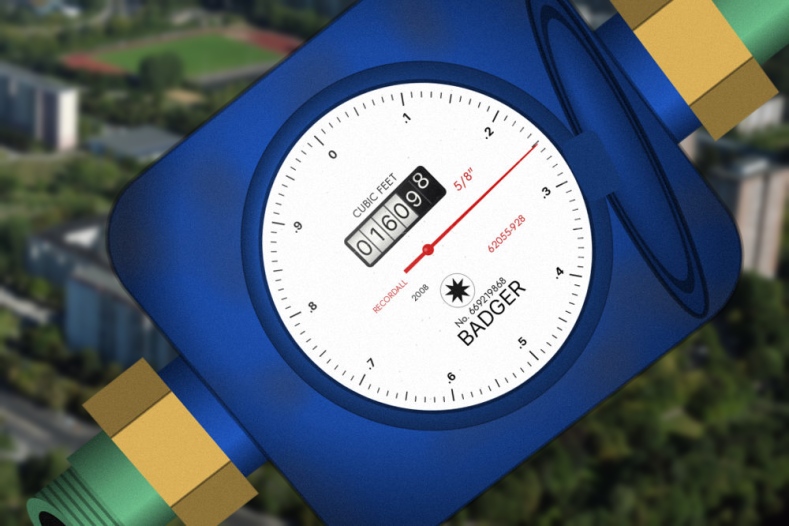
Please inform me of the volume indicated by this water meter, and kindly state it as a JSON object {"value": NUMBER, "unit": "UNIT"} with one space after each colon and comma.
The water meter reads {"value": 16098.25, "unit": "ft³"}
